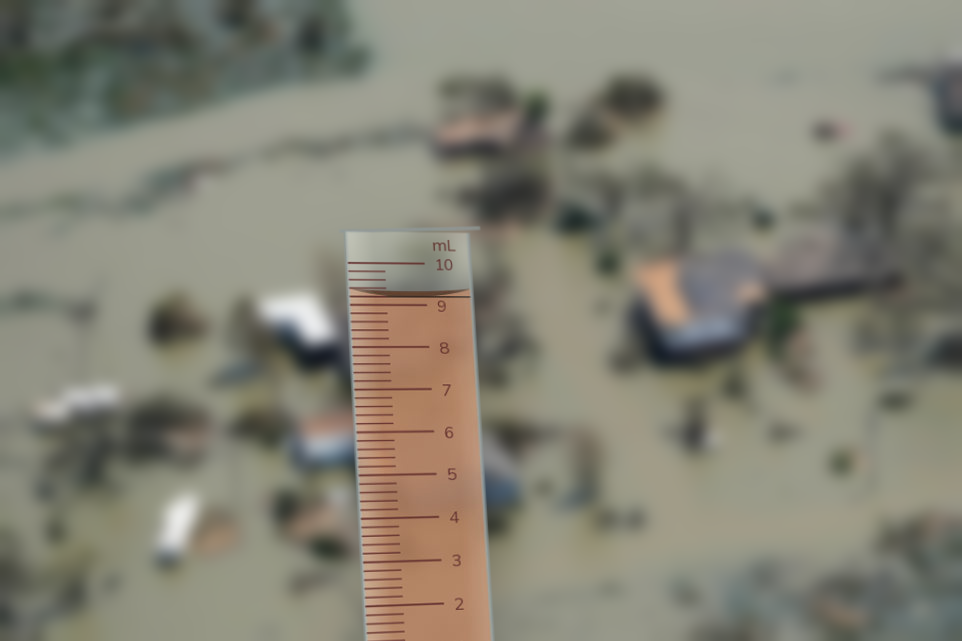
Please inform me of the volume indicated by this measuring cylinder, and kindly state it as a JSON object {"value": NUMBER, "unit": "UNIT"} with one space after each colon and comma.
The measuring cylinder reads {"value": 9.2, "unit": "mL"}
